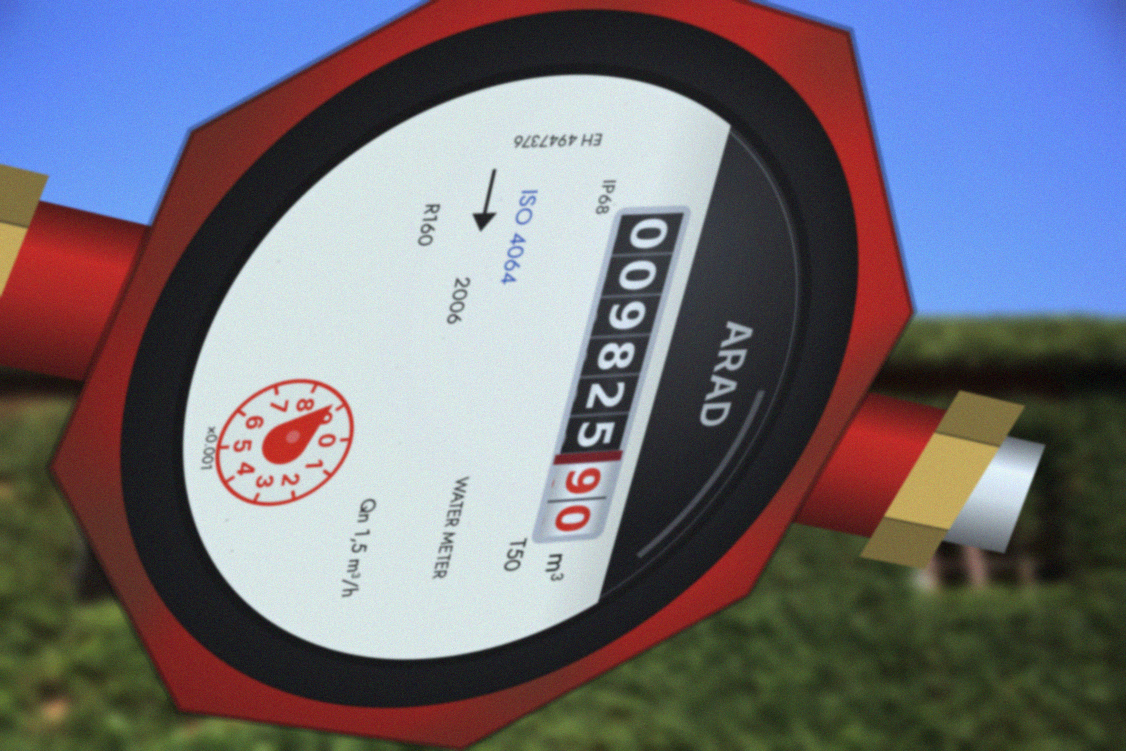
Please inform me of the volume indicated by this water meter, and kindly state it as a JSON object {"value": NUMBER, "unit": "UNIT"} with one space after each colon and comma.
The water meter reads {"value": 9825.908, "unit": "m³"}
